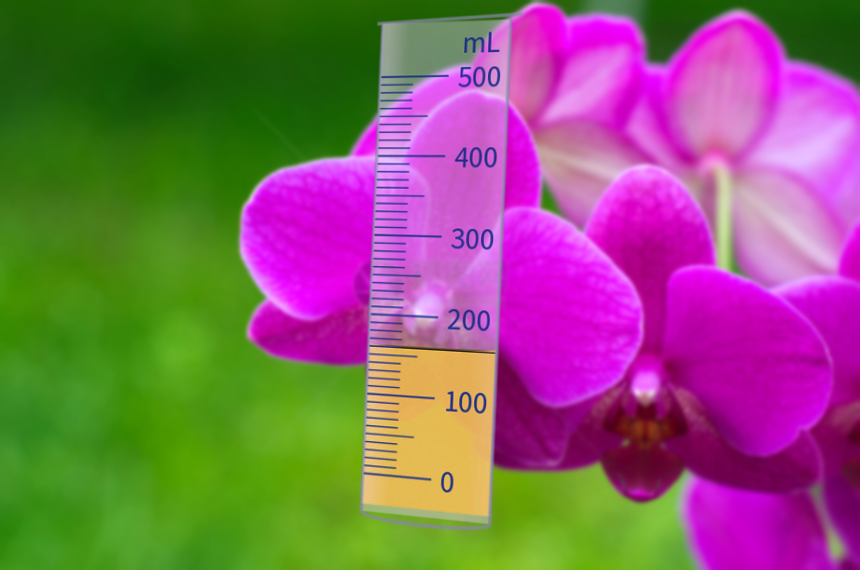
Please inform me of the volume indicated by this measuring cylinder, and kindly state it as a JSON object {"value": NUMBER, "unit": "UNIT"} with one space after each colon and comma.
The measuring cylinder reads {"value": 160, "unit": "mL"}
